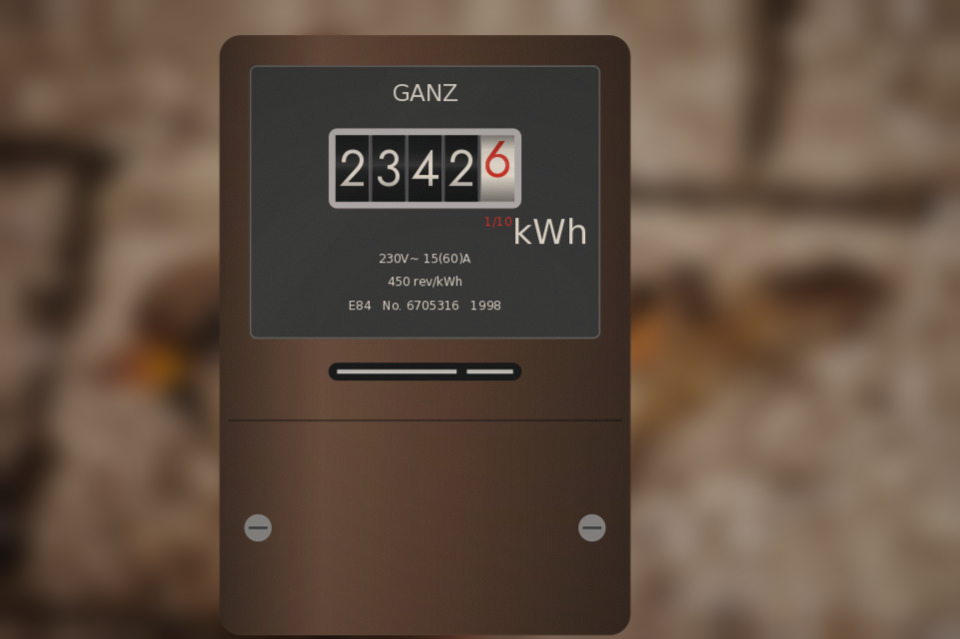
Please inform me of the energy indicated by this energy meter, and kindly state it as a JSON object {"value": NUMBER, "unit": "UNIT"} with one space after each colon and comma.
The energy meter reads {"value": 2342.6, "unit": "kWh"}
